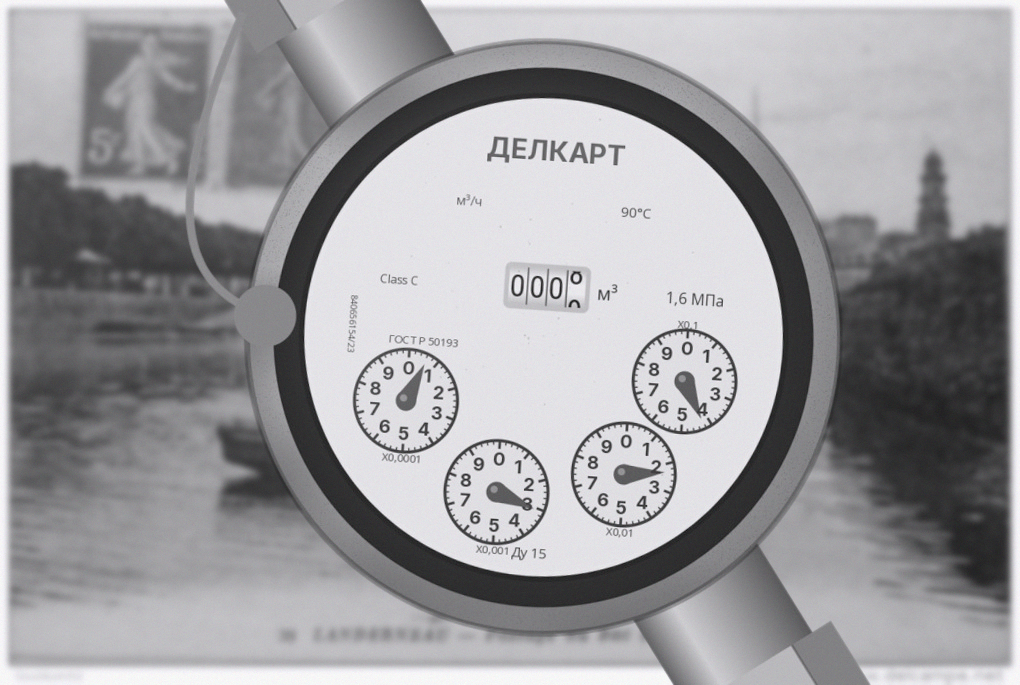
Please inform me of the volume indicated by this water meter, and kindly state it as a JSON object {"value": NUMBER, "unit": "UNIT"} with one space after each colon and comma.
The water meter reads {"value": 8.4230, "unit": "m³"}
